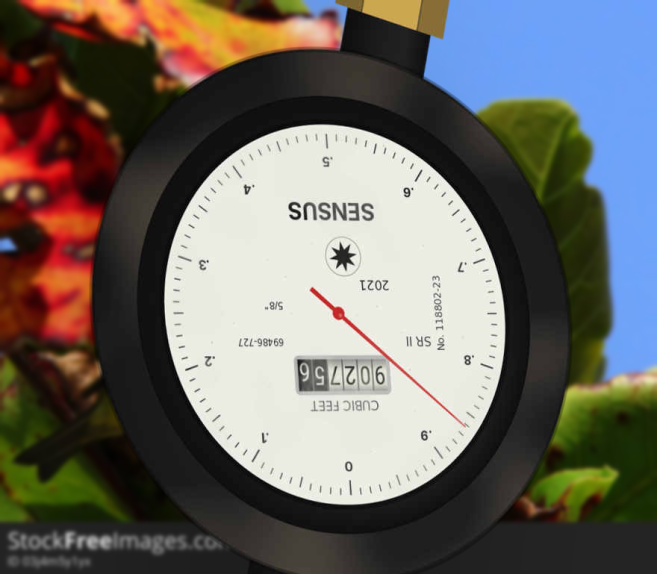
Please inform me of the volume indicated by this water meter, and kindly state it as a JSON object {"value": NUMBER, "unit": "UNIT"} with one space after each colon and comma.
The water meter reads {"value": 902755.86, "unit": "ft³"}
